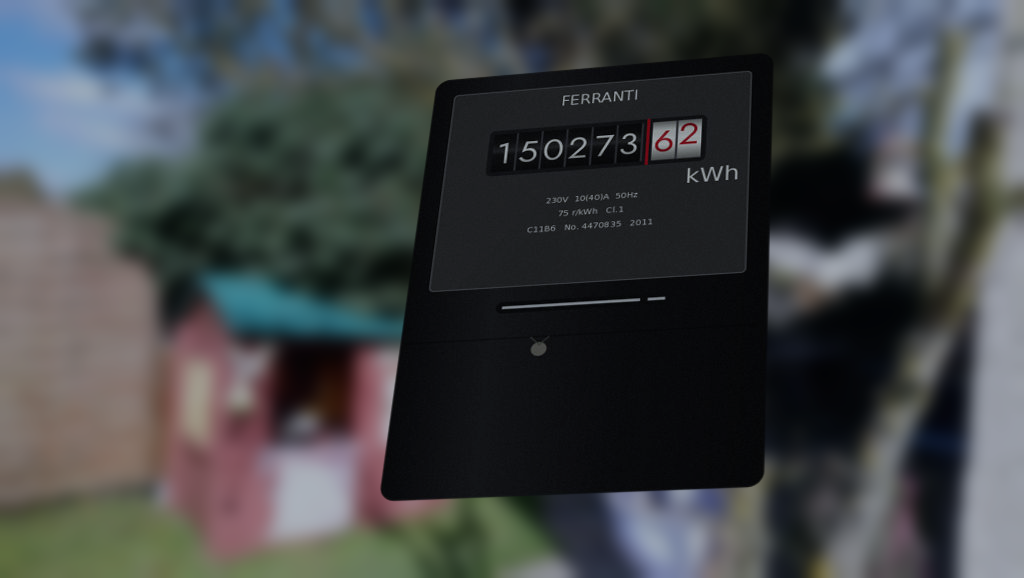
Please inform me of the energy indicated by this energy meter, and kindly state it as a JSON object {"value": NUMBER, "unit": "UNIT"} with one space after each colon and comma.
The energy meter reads {"value": 150273.62, "unit": "kWh"}
